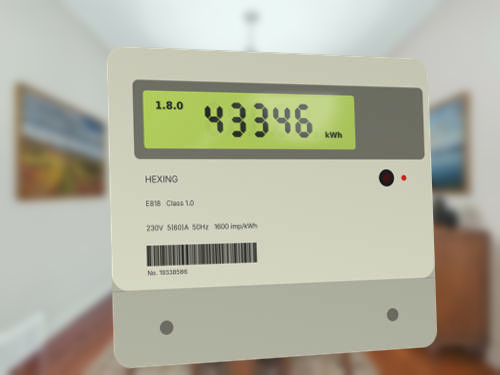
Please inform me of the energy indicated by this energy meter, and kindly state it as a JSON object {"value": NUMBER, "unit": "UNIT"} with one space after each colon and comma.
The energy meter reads {"value": 43346, "unit": "kWh"}
